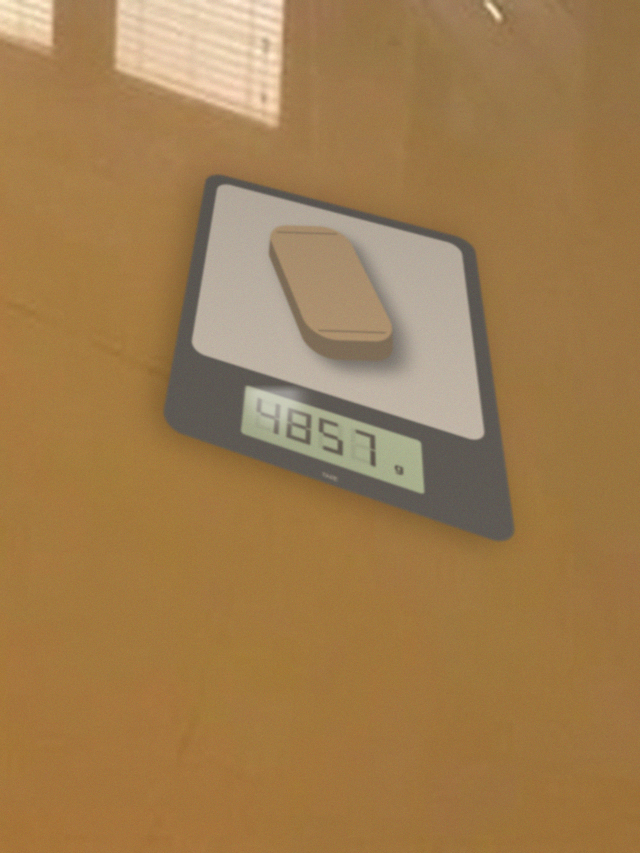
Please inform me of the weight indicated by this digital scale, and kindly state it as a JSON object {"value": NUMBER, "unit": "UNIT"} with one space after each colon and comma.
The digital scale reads {"value": 4857, "unit": "g"}
